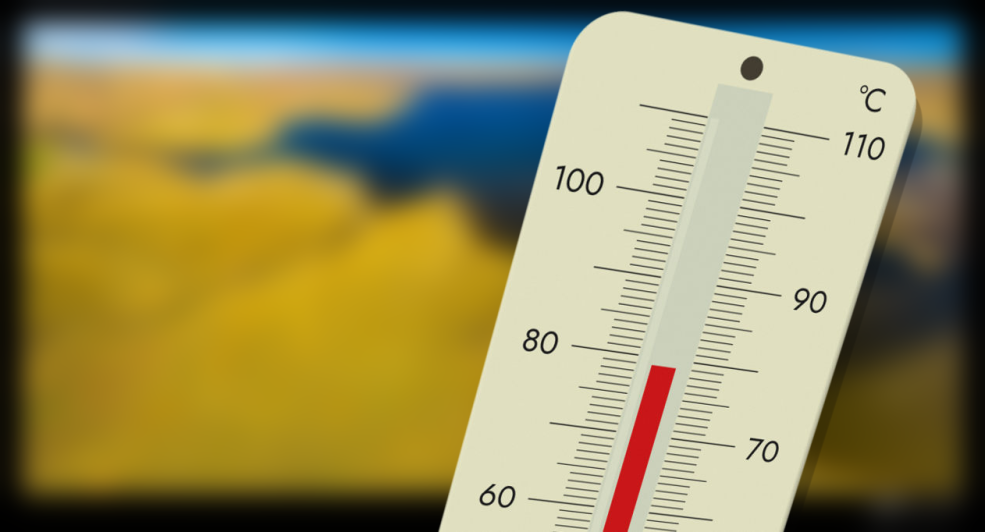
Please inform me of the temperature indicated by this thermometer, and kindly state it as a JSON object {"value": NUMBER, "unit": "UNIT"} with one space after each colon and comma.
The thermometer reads {"value": 79, "unit": "°C"}
